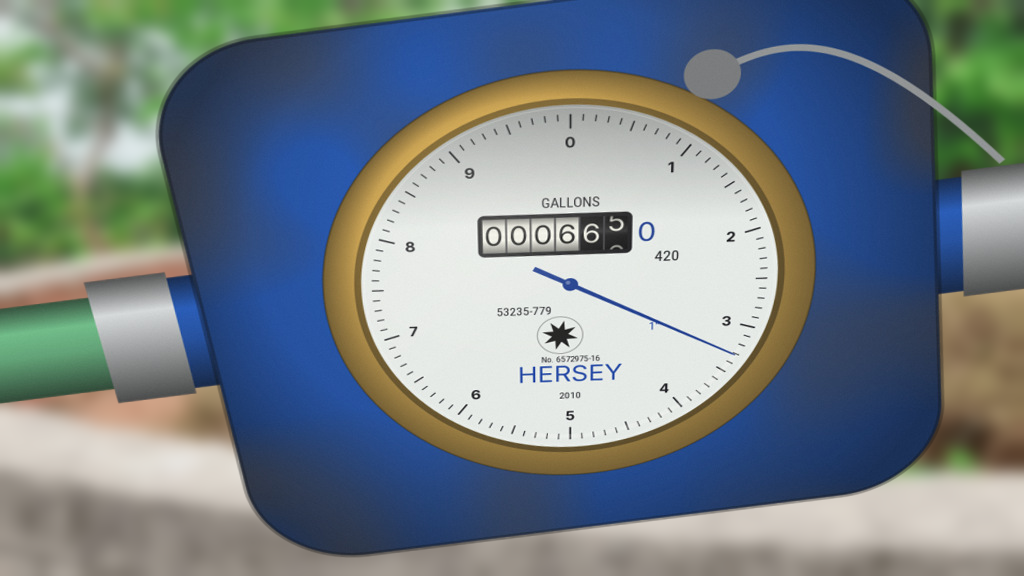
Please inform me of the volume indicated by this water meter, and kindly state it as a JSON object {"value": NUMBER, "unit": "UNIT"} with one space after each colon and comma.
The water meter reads {"value": 6653.3, "unit": "gal"}
